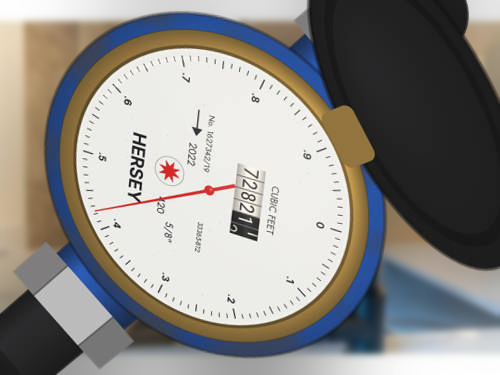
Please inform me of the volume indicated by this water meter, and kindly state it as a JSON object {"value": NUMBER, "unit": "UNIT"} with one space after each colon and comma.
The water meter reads {"value": 728211.42, "unit": "ft³"}
